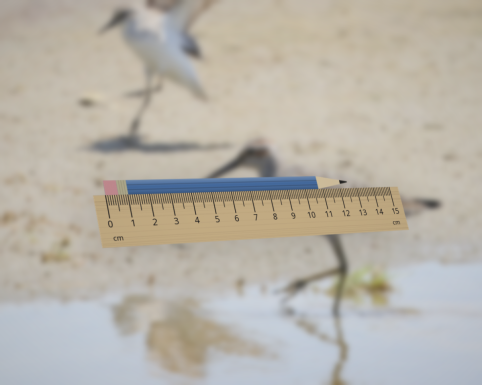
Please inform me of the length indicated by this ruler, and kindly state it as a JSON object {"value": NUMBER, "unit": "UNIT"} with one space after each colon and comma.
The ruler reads {"value": 12.5, "unit": "cm"}
